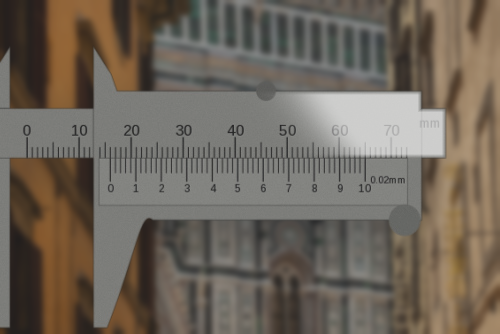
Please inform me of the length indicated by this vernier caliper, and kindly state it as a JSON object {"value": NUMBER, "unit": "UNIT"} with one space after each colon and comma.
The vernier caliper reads {"value": 16.0, "unit": "mm"}
